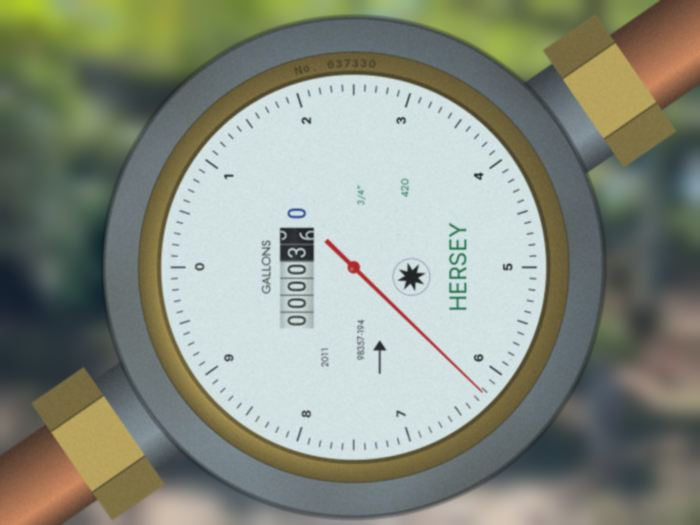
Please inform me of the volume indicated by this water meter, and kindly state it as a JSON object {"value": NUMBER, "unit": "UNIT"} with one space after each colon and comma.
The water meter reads {"value": 356.2, "unit": "gal"}
